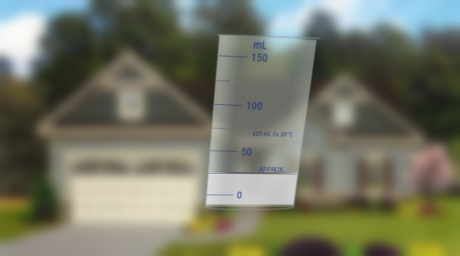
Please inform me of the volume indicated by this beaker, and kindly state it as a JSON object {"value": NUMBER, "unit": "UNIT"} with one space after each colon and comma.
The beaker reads {"value": 25, "unit": "mL"}
